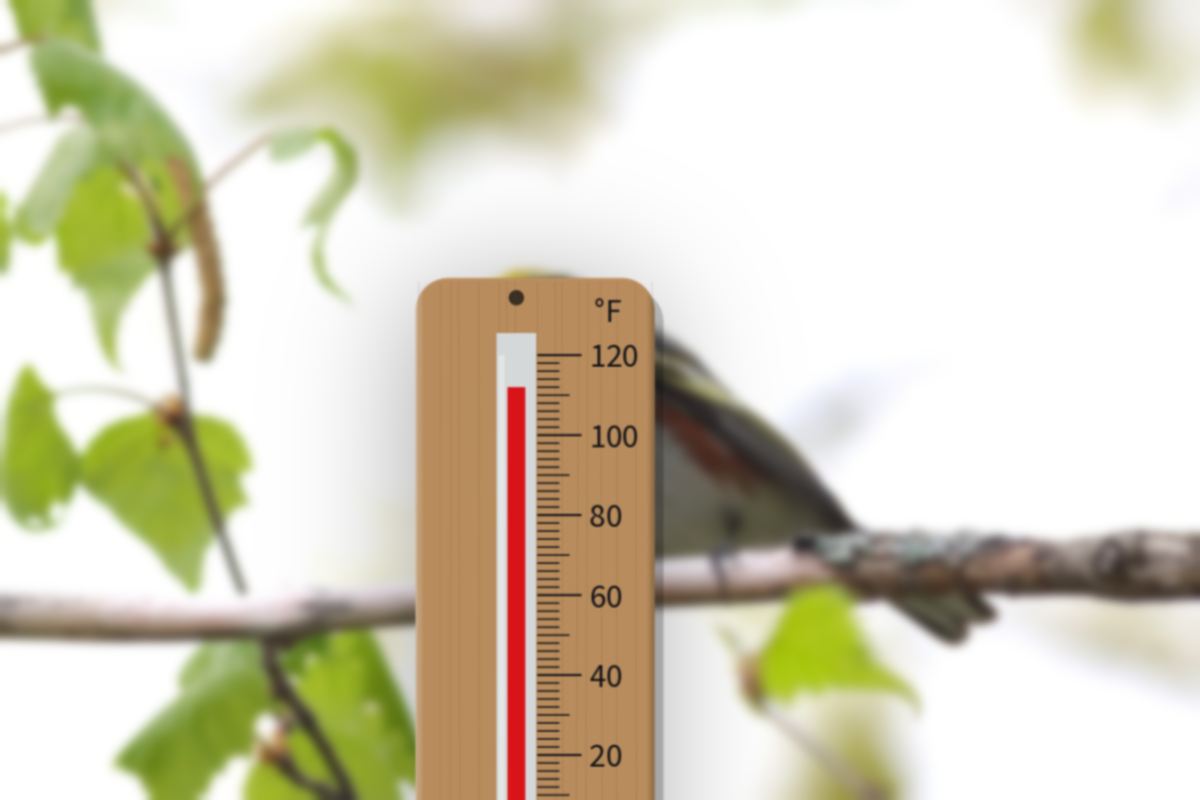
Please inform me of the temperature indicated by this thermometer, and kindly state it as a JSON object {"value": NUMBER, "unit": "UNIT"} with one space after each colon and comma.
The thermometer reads {"value": 112, "unit": "°F"}
